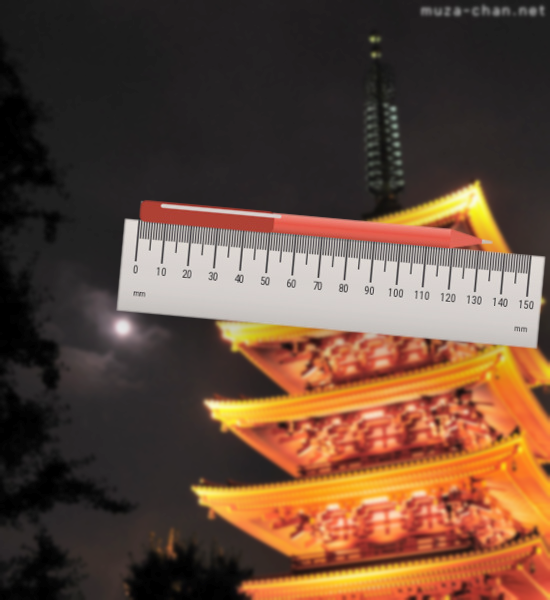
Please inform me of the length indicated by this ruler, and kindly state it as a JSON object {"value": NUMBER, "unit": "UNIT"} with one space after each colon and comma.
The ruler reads {"value": 135, "unit": "mm"}
